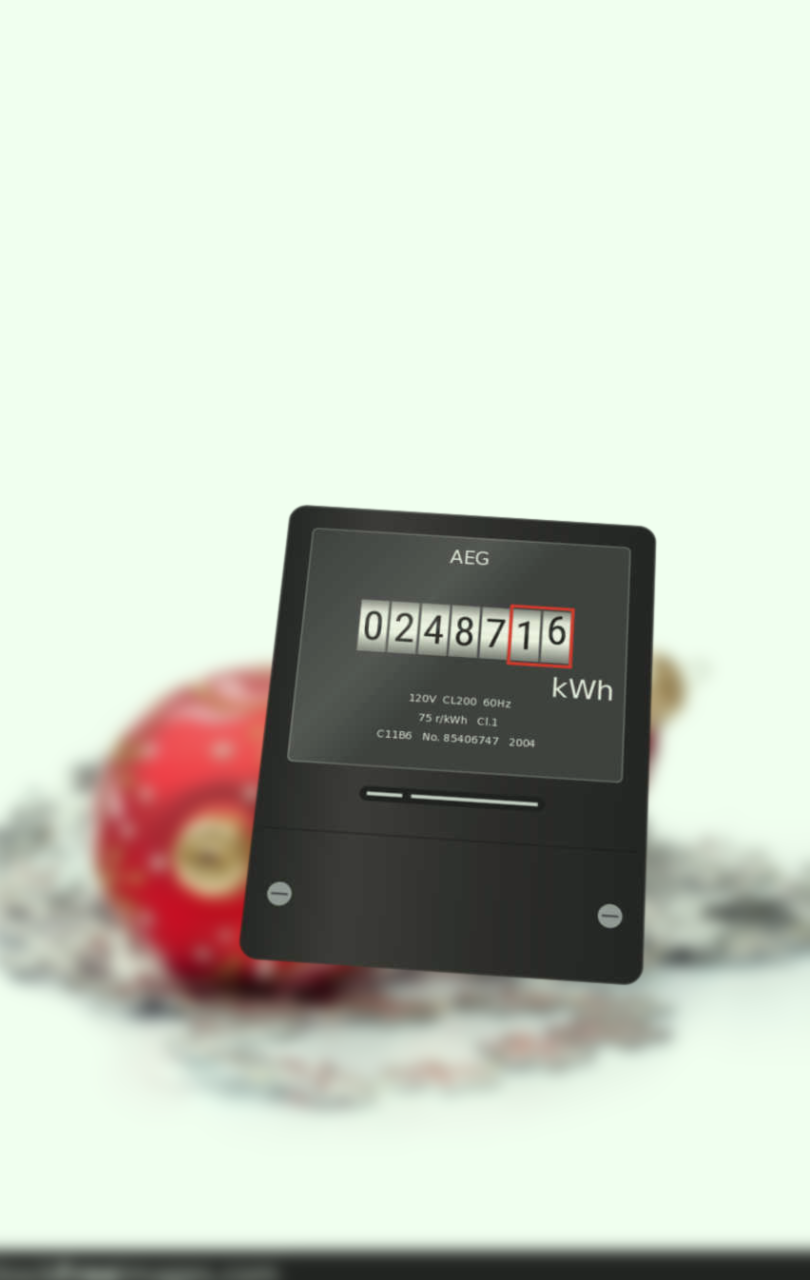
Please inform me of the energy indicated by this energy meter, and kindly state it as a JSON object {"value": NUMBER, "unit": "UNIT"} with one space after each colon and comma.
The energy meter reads {"value": 2487.16, "unit": "kWh"}
